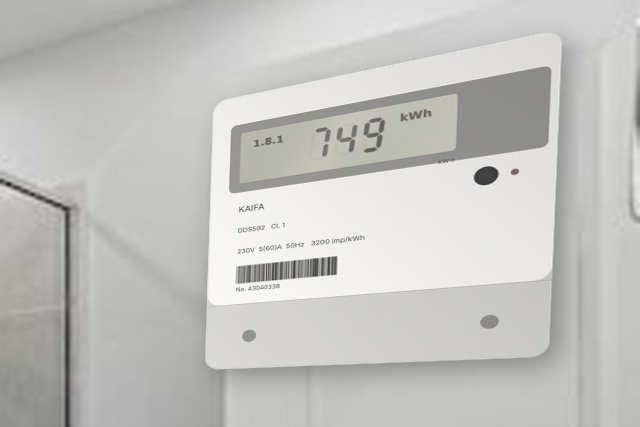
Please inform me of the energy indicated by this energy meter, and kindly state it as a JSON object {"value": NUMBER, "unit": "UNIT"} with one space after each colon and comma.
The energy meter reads {"value": 749, "unit": "kWh"}
